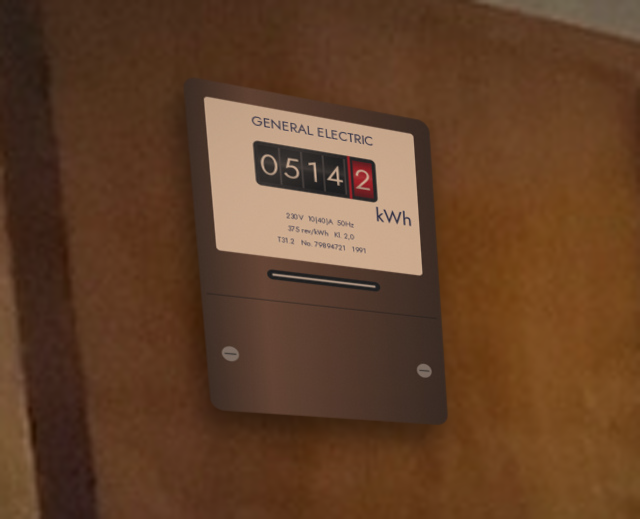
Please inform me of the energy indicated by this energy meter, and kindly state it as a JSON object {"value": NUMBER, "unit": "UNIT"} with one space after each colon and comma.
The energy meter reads {"value": 514.2, "unit": "kWh"}
